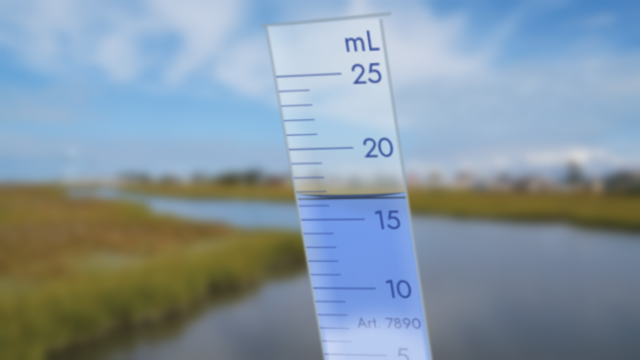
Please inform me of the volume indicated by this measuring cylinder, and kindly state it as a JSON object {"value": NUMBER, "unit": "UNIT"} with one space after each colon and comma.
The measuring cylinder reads {"value": 16.5, "unit": "mL"}
